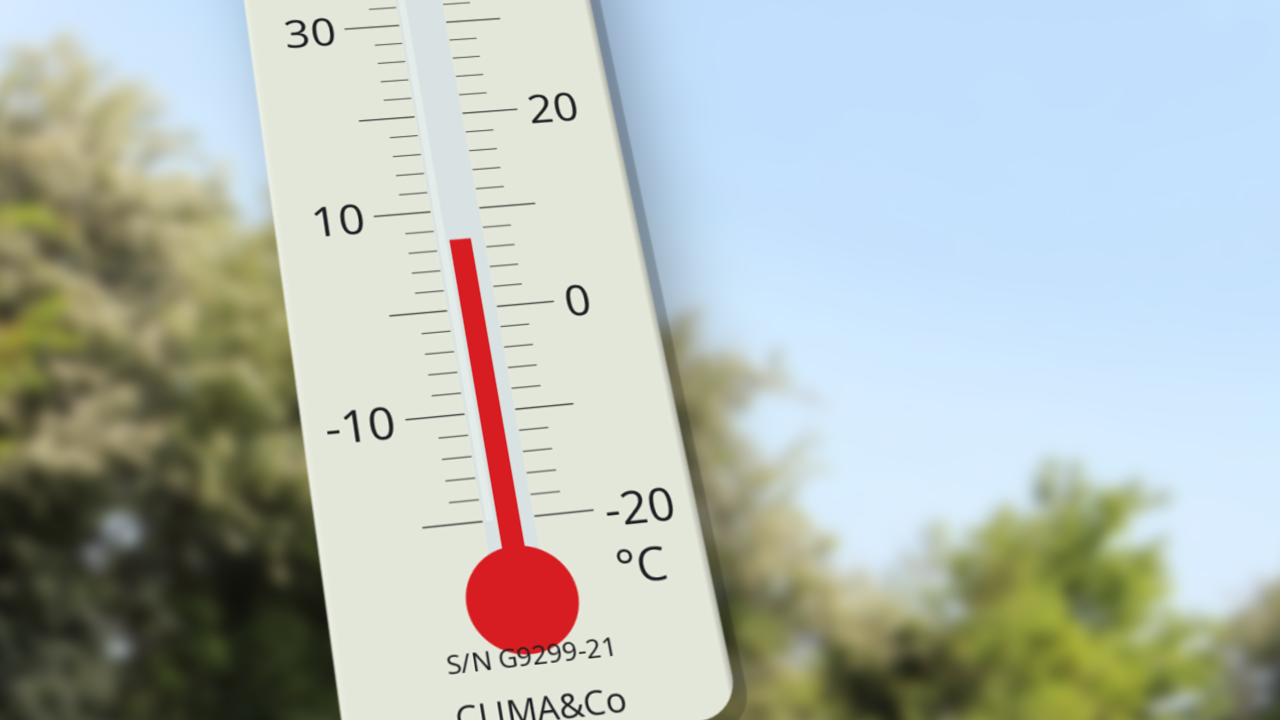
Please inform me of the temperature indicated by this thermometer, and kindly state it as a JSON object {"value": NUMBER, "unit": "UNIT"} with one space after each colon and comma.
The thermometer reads {"value": 7, "unit": "°C"}
